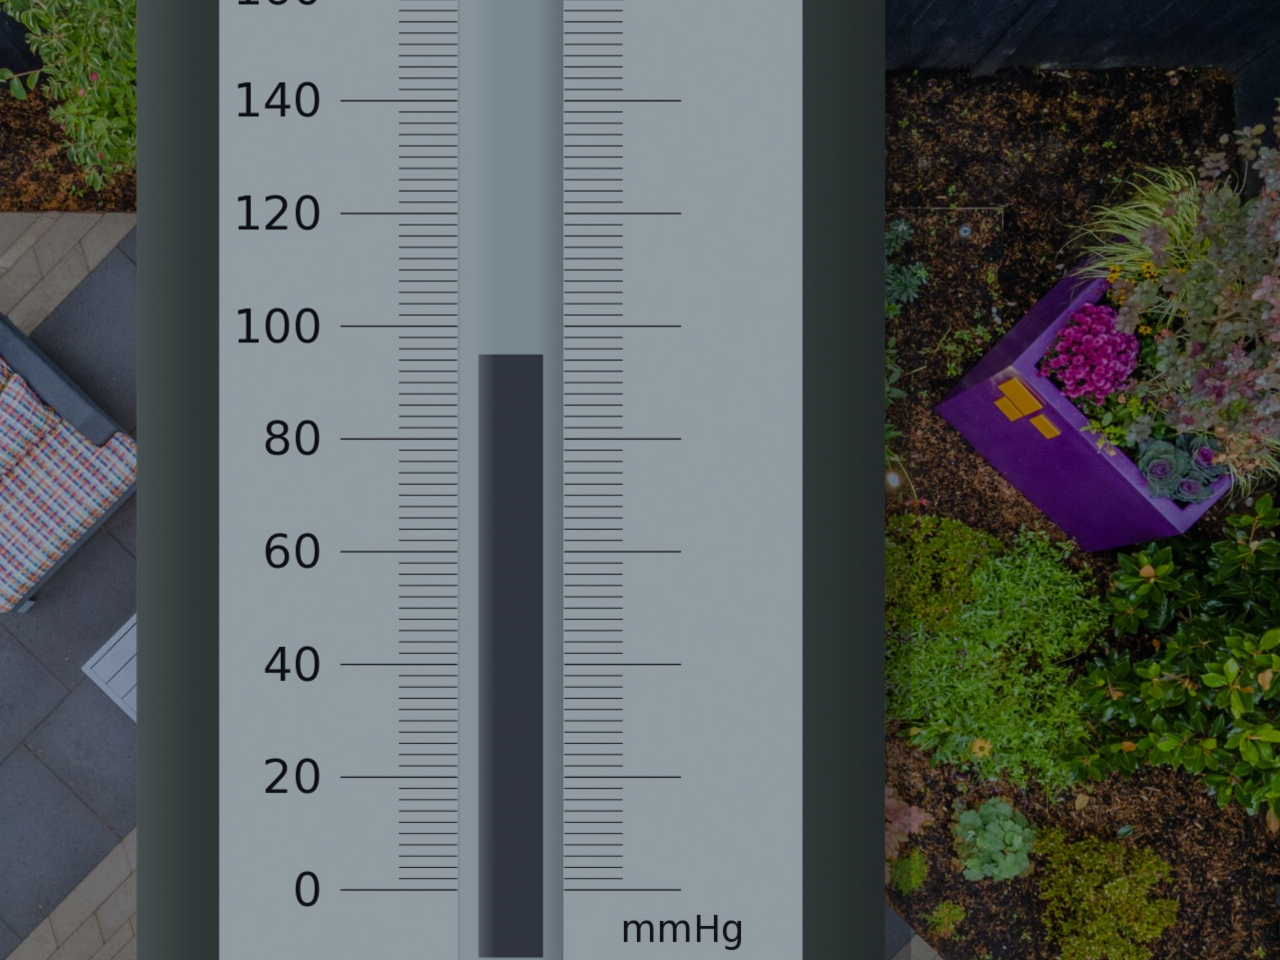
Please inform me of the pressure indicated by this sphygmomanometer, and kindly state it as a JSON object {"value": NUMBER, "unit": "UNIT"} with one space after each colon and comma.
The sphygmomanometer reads {"value": 95, "unit": "mmHg"}
